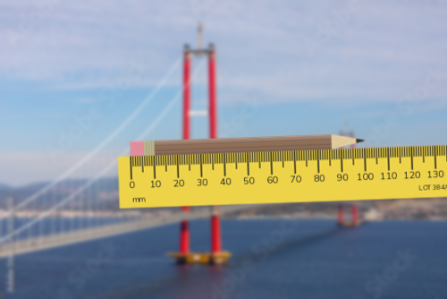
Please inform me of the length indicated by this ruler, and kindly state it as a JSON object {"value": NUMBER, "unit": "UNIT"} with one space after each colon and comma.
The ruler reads {"value": 100, "unit": "mm"}
